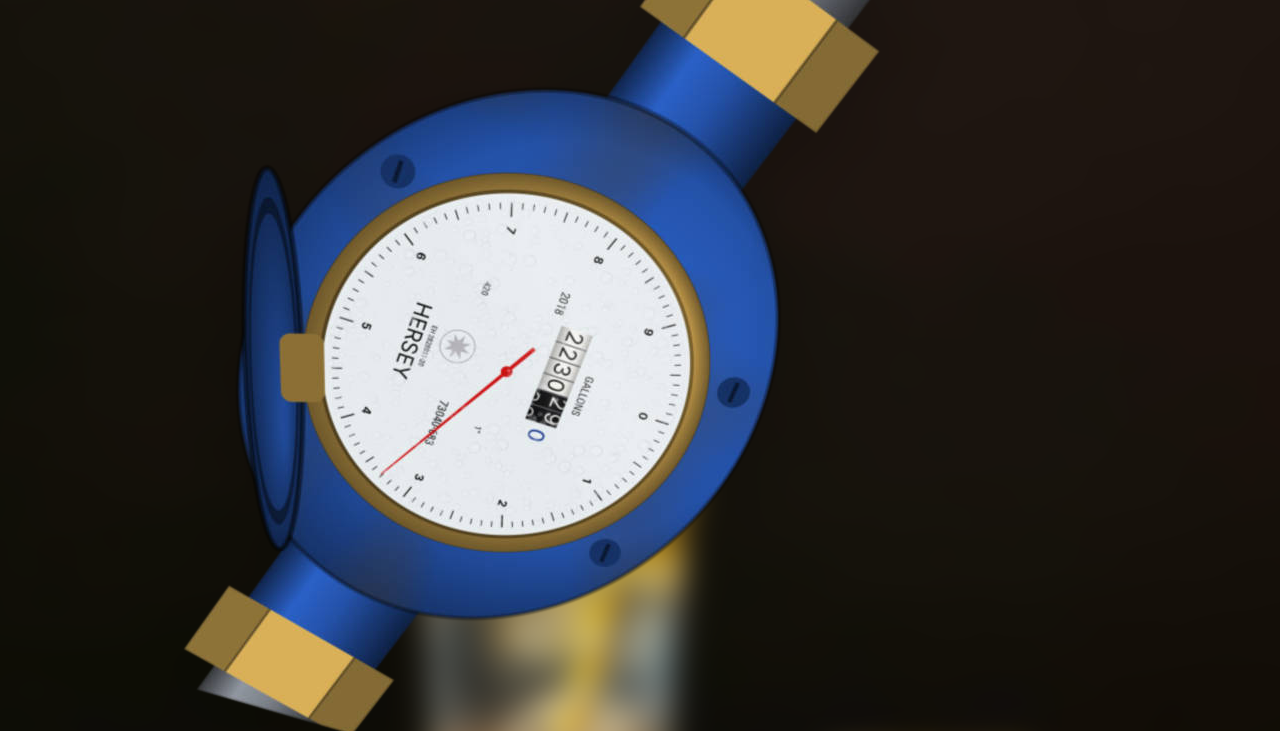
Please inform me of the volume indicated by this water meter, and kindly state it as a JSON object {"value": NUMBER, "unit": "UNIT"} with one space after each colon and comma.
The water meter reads {"value": 2230293.3, "unit": "gal"}
